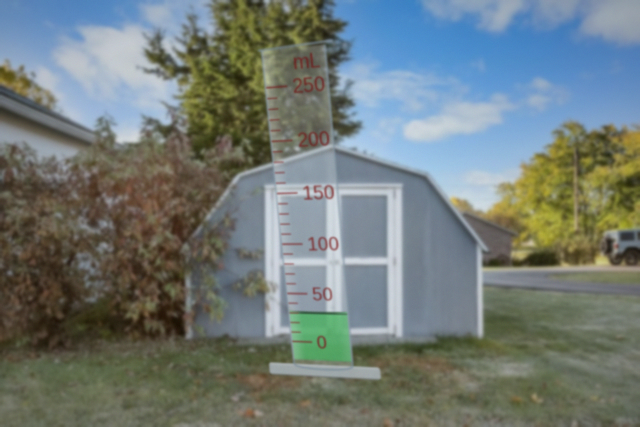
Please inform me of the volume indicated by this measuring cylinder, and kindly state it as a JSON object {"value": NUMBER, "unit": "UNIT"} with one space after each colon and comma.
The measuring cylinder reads {"value": 30, "unit": "mL"}
